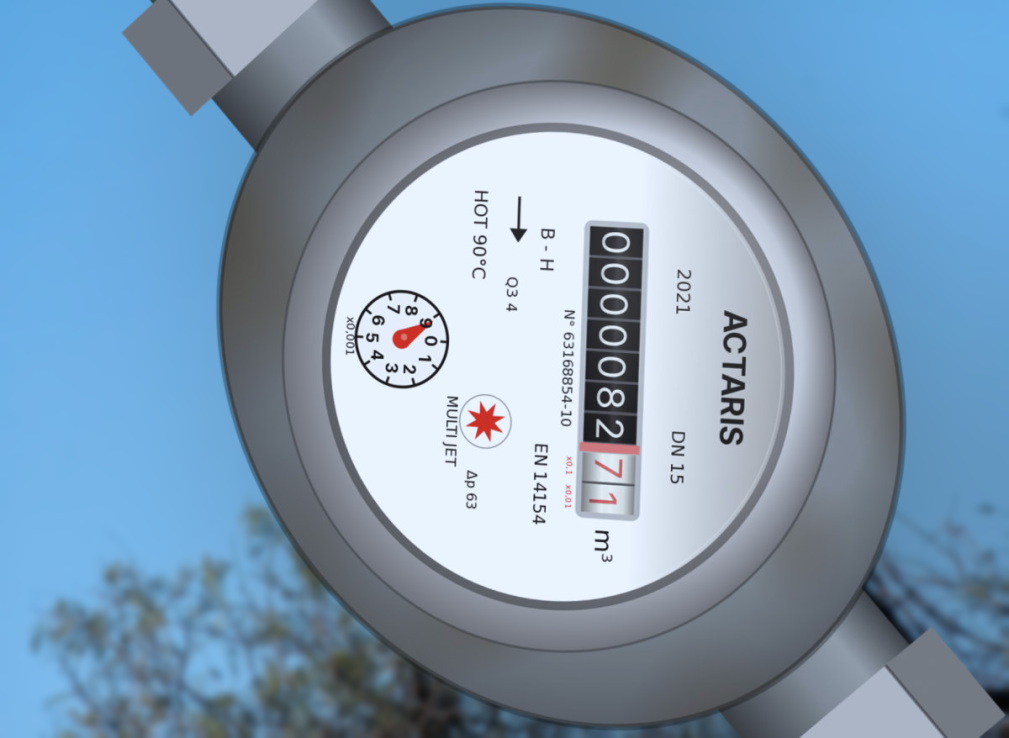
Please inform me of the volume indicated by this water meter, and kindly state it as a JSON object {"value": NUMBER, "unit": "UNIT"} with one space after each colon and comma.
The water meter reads {"value": 82.709, "unit": "m³"}
